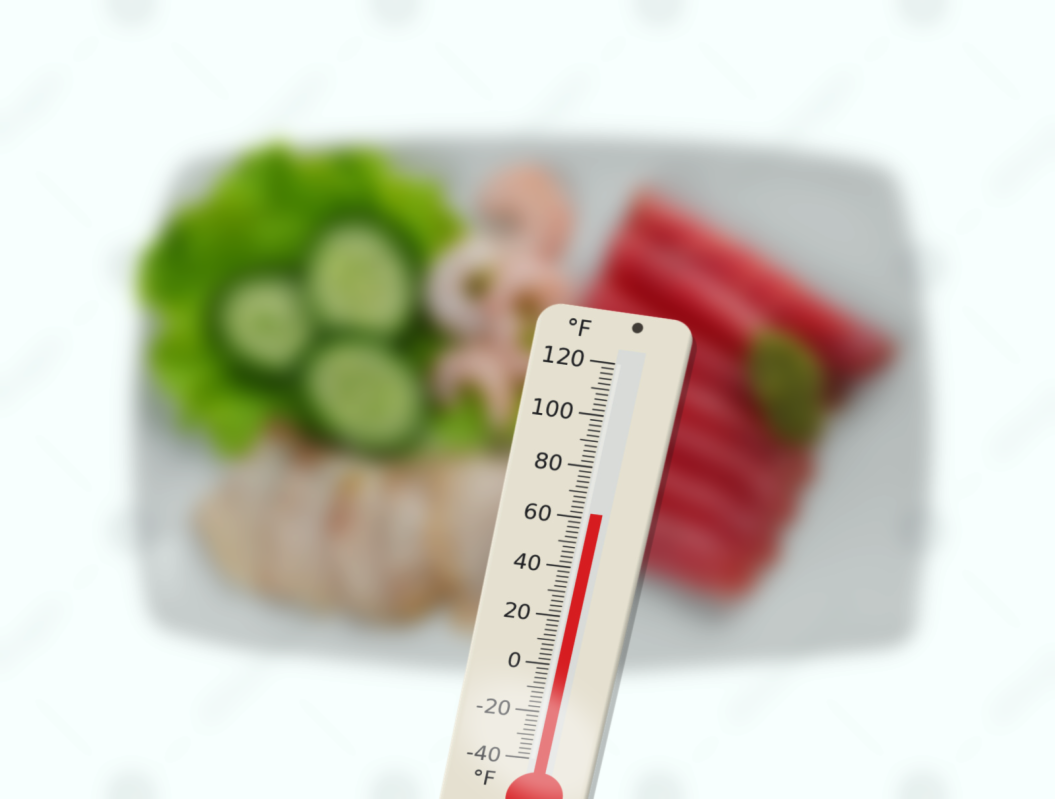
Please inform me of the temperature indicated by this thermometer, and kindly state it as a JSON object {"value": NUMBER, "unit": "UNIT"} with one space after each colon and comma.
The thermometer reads {"value": 62, "unit": "°F"}
